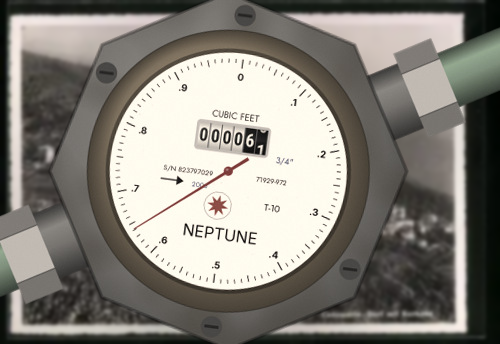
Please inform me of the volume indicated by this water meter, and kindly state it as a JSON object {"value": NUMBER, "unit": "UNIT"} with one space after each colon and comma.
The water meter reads {"value": 60.64, "unit": "ft³"}
